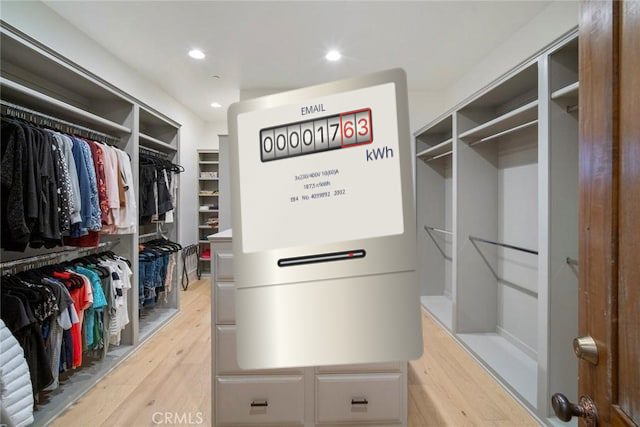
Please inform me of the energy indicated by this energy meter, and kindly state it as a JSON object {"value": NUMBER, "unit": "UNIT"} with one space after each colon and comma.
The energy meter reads {"value": 17.63, "unit": "kWh"}
